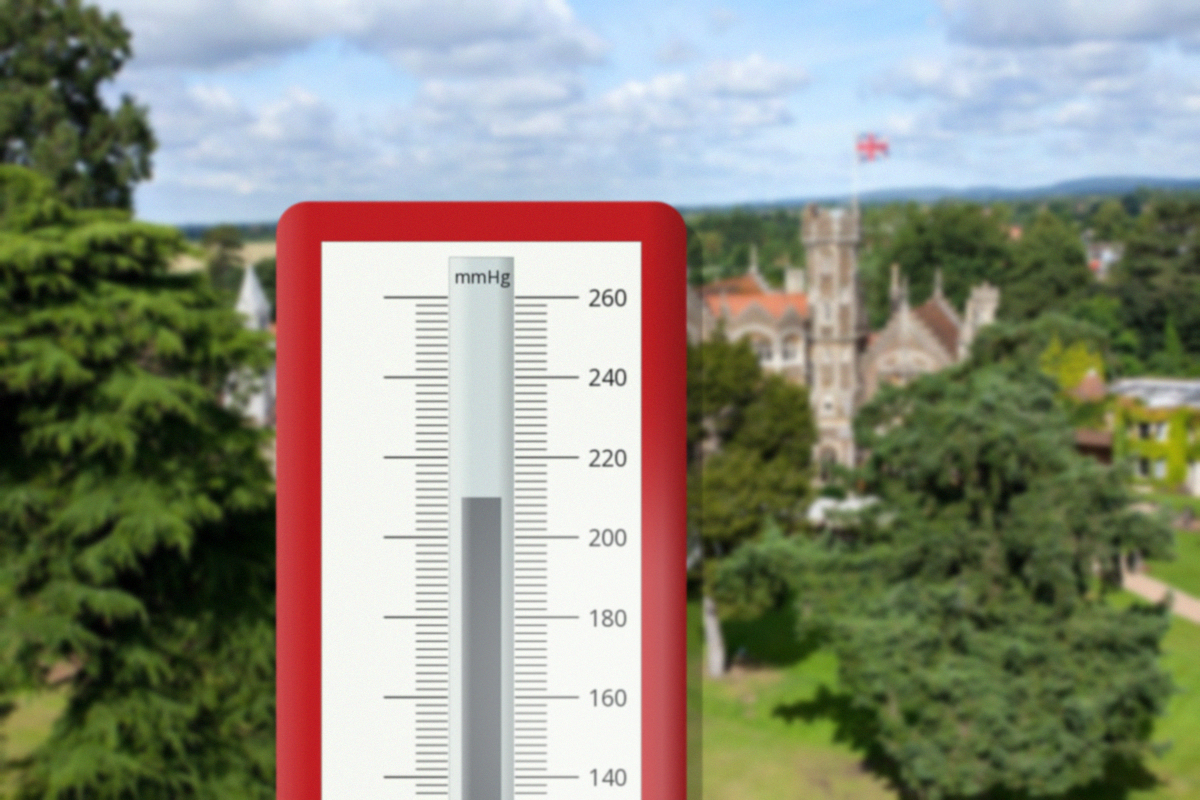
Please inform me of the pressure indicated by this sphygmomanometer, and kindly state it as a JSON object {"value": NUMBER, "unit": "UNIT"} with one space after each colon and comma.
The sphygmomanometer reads {"value": 210, "unit": "mmHg"}
